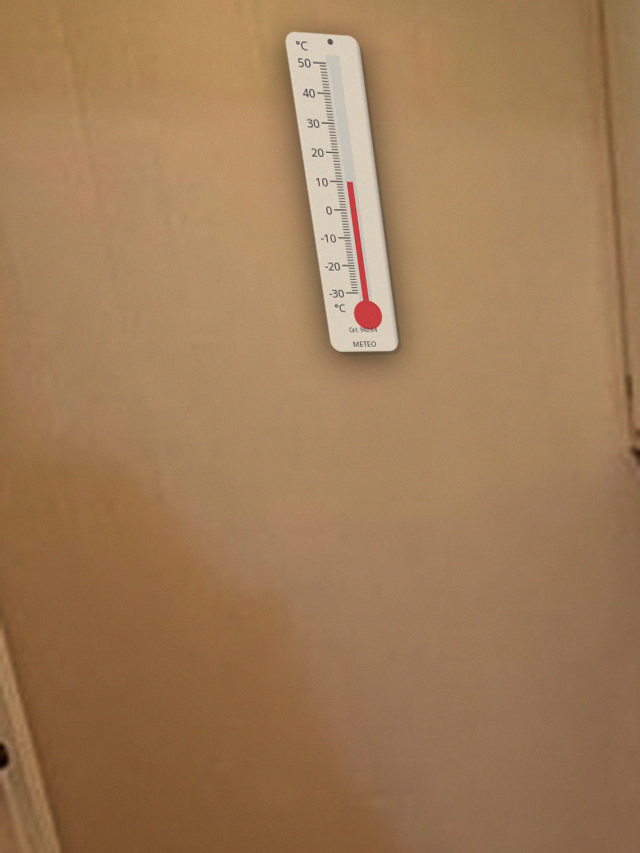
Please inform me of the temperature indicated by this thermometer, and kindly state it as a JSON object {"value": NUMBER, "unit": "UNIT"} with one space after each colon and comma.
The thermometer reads {"value": 10, "unit": "°C"}
